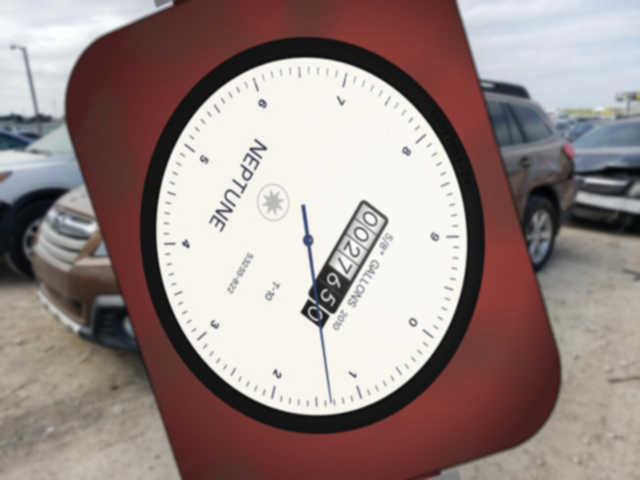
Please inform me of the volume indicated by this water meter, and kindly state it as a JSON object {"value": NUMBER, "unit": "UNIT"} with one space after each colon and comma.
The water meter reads {"value": 27651.3, "unit": "gal"}
